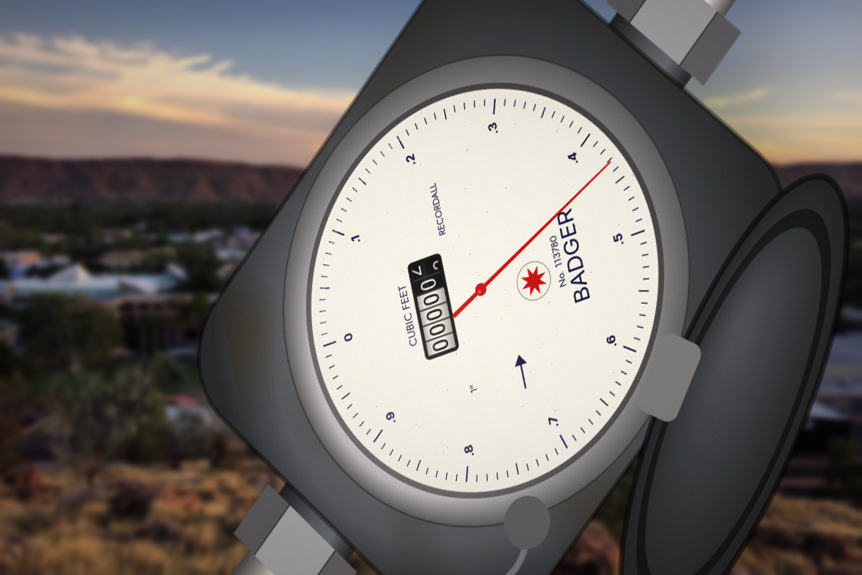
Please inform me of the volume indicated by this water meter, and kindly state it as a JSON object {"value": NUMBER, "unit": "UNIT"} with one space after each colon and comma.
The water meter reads {"value": 2.43, "unit": "ft³"}
